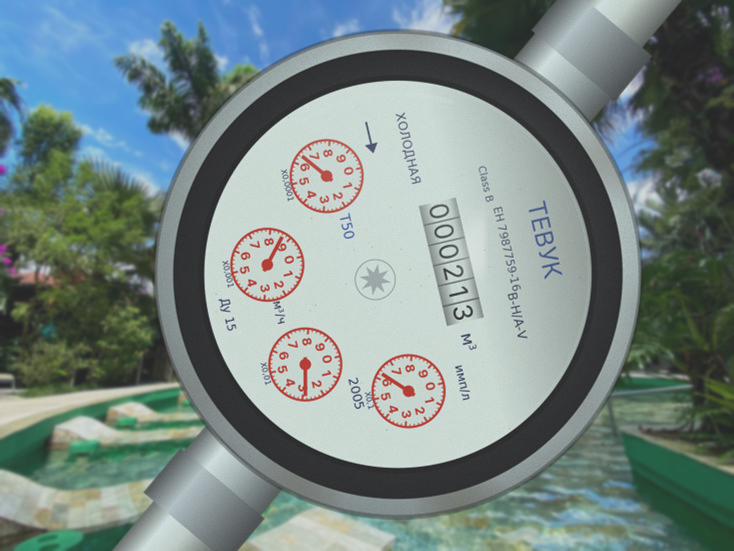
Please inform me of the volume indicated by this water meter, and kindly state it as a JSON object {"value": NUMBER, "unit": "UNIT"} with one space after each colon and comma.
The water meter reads {"value": 213.6286, "unit": "m³"}
